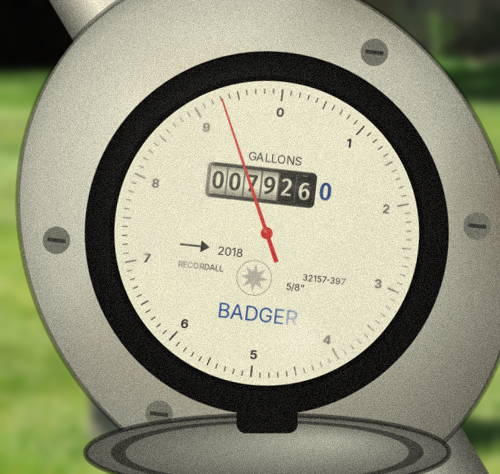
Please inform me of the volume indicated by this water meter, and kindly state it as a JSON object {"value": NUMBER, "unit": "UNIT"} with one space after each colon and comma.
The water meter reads {"value": 79259.3, "unit": "gal"}
